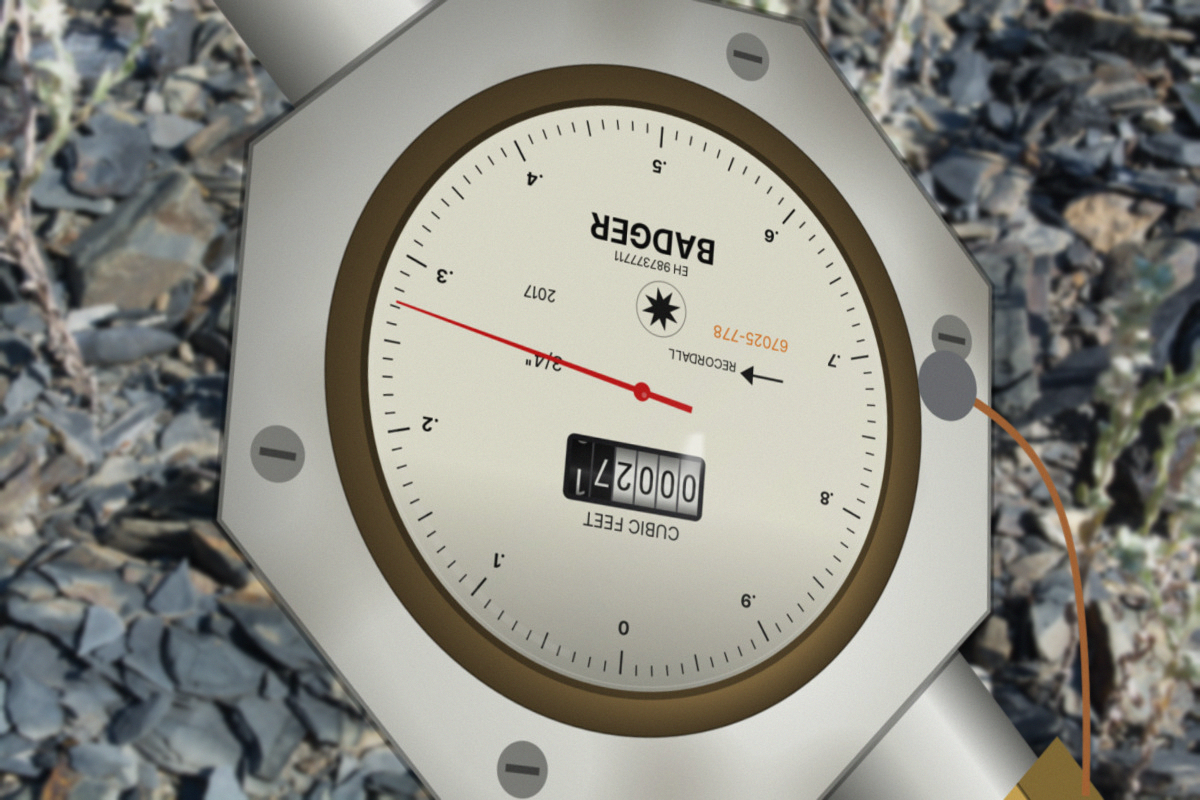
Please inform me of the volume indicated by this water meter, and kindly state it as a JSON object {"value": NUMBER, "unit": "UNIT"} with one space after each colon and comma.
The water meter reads {"value": 271.27, "unit": "ft³"}
